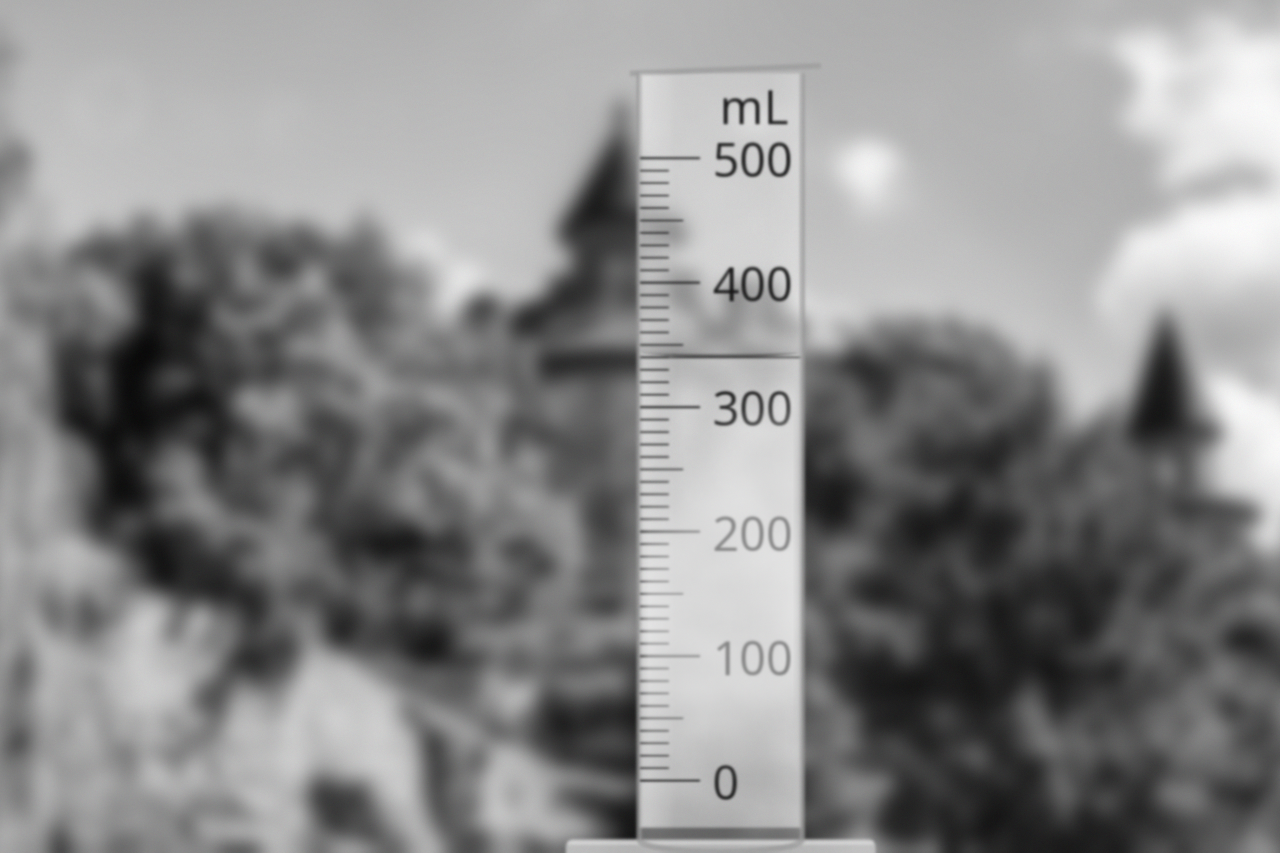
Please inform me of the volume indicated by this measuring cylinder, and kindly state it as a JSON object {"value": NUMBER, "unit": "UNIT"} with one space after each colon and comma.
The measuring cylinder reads {"value": 340, "unit": "mL"}
